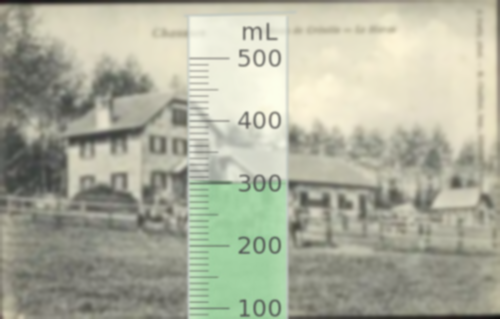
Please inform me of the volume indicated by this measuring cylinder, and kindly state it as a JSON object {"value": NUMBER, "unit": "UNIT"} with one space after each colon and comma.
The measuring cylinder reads {"value": 300, "unit": "mL"}
